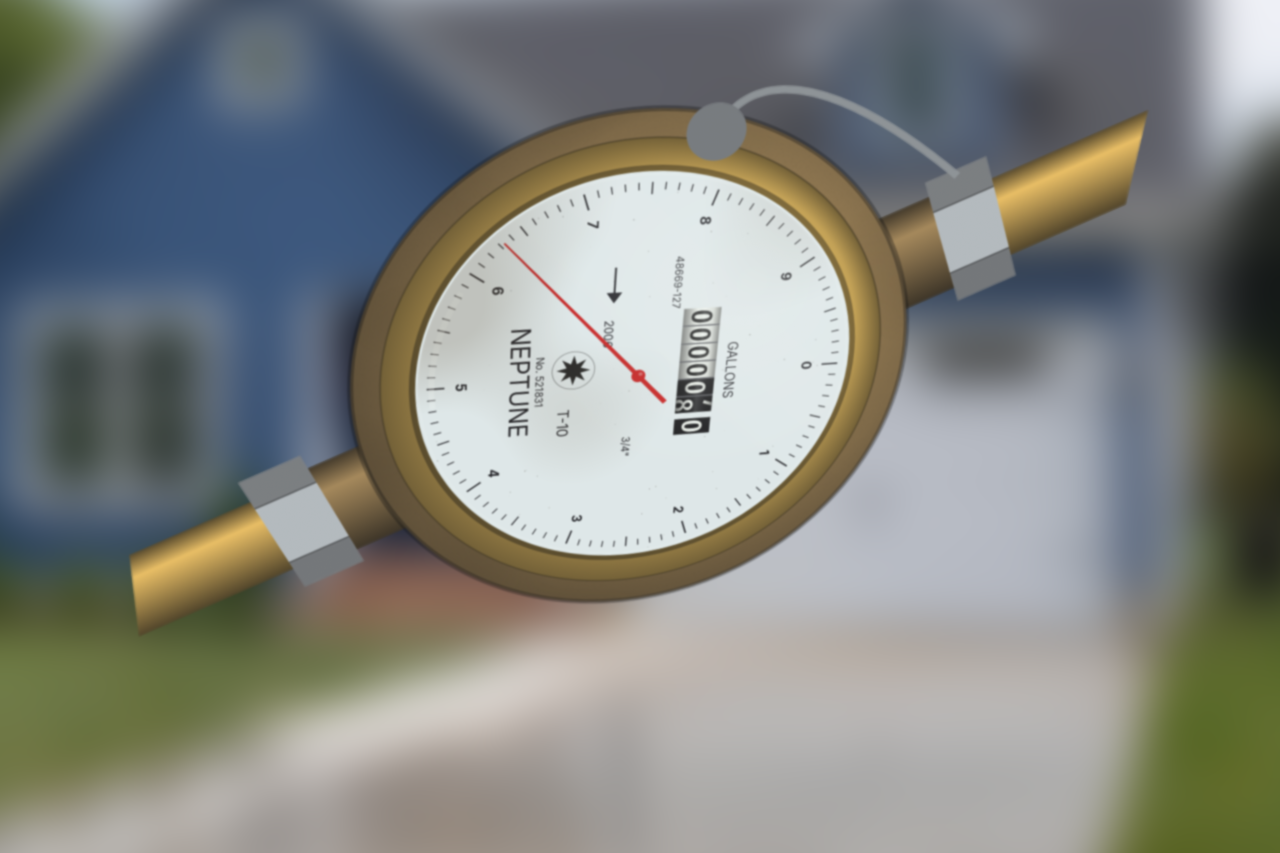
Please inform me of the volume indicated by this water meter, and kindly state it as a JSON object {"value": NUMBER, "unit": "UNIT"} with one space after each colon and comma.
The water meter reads {"value": 76.3, "unit": "gal"}
